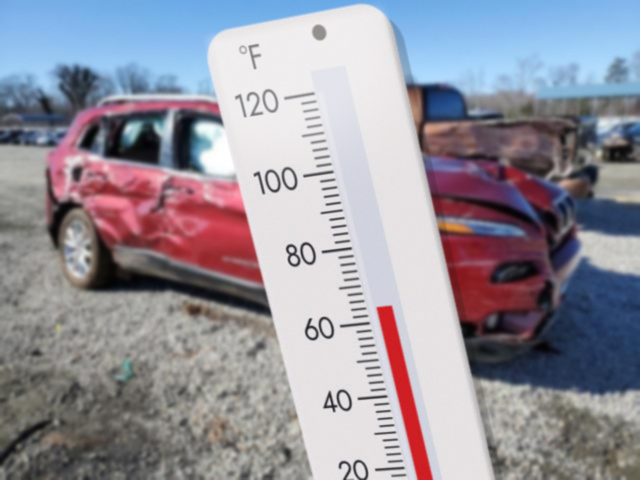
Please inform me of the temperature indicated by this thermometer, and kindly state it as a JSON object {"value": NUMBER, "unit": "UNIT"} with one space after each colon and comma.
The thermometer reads {"value": 64, "unit": "°F"}
